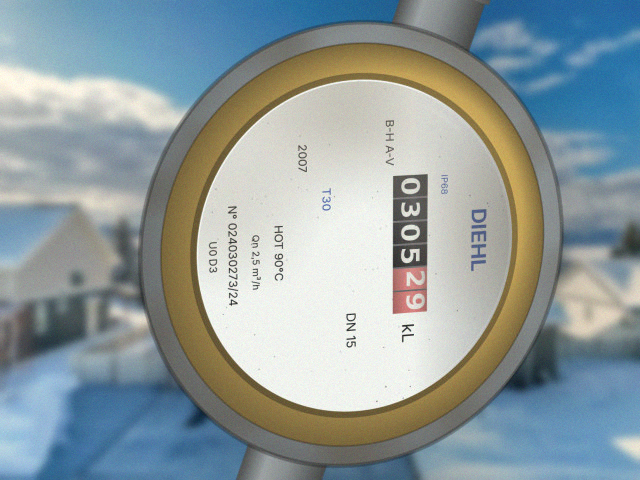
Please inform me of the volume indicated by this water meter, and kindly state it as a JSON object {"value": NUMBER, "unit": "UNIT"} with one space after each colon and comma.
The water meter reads {"value": 305.29, "unit": "kL"}
